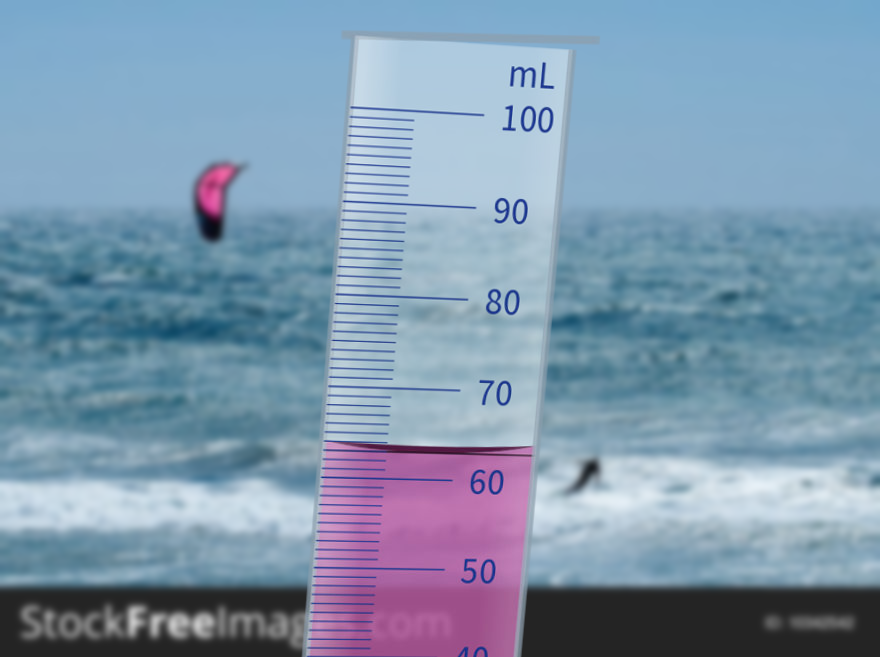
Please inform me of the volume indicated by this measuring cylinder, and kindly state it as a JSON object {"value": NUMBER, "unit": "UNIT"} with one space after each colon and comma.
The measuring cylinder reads {"value": 63, "unit": "mL"}
